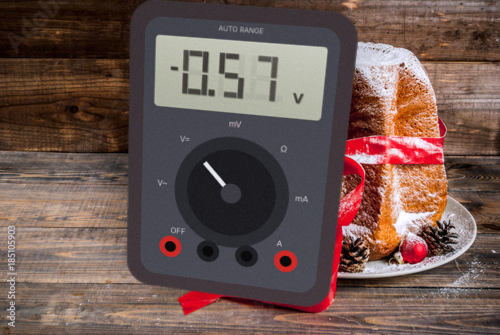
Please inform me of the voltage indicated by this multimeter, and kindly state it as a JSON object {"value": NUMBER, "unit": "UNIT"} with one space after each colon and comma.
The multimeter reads {"value": -0.57, "unit": "V"}
